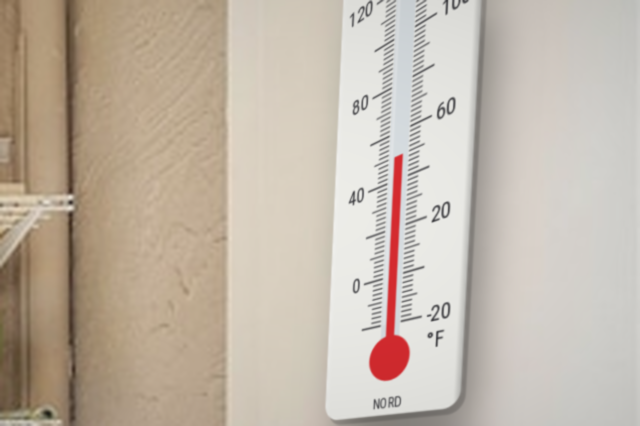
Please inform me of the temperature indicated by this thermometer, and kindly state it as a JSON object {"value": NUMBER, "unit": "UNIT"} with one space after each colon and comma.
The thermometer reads {"value": 50, "unit": "°F"}
